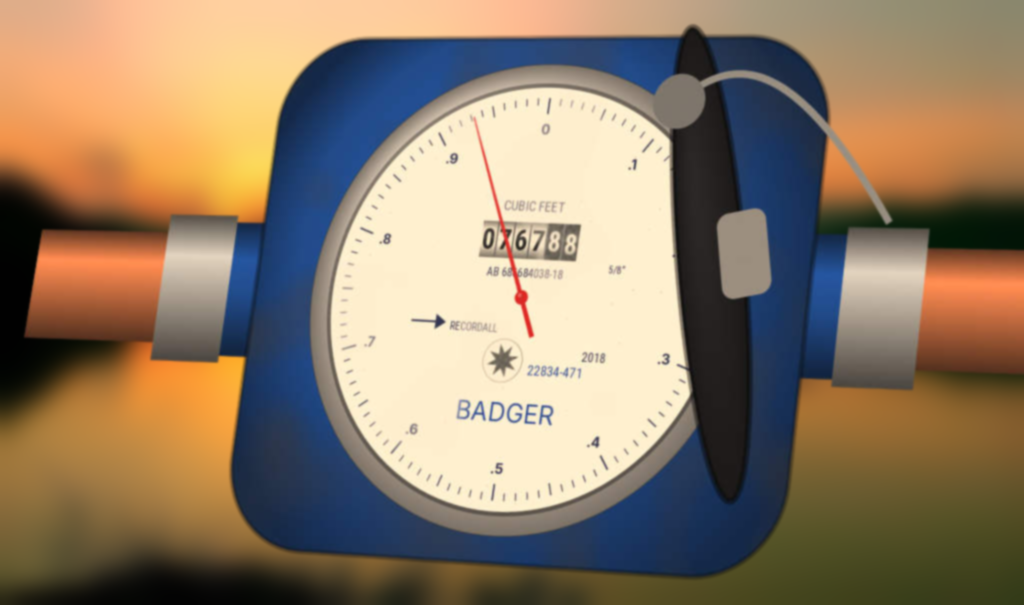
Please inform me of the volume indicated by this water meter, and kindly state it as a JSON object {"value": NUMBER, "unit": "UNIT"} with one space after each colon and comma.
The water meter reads {"value": 76787.93, "unit": "ft³"}
